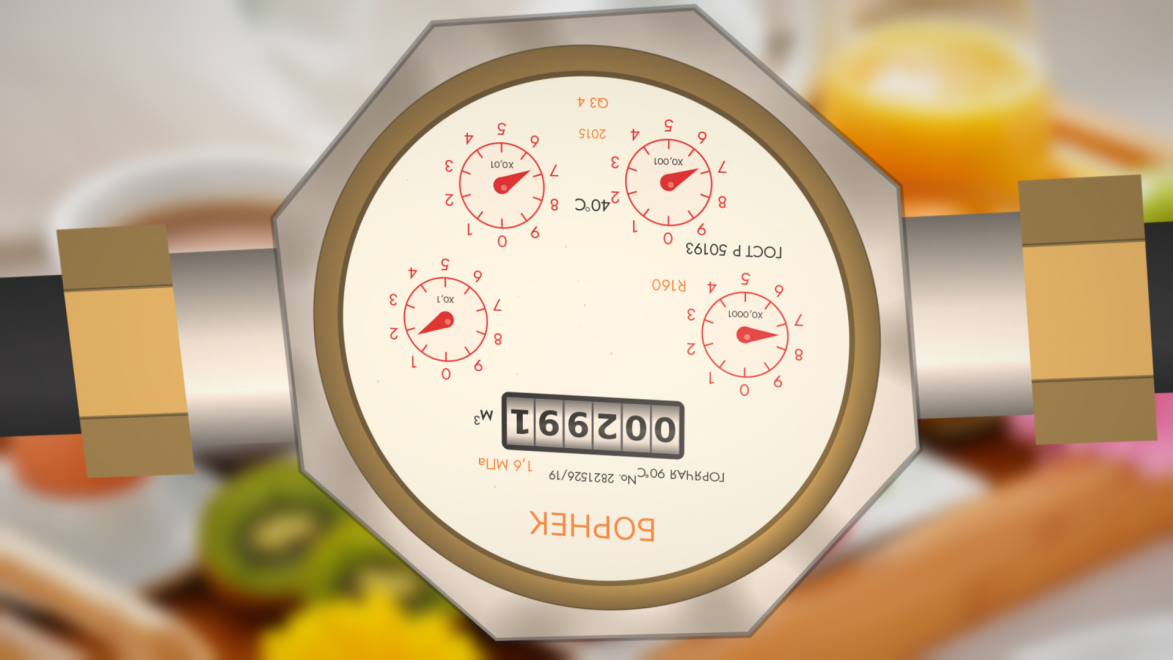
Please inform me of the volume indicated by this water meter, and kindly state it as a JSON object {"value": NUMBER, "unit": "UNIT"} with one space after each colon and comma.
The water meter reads {"value": 2991.1667, "unit": "m³"}
